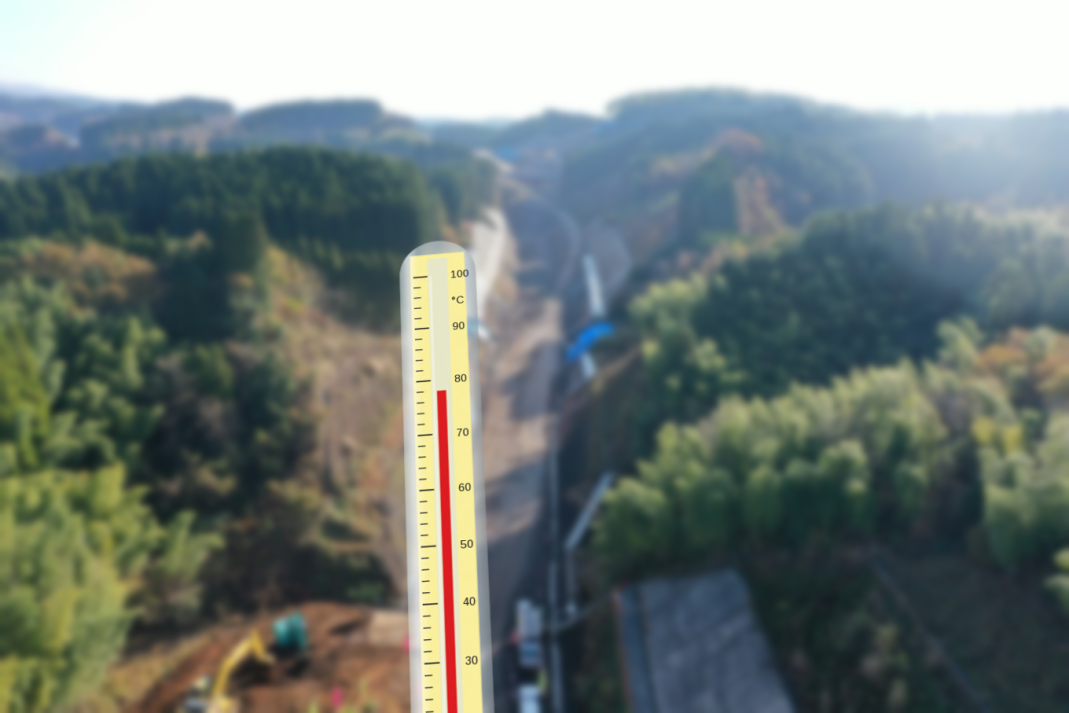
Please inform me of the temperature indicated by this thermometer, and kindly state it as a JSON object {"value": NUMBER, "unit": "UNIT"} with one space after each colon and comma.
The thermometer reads {"value": 78, "unit": "°C"}
